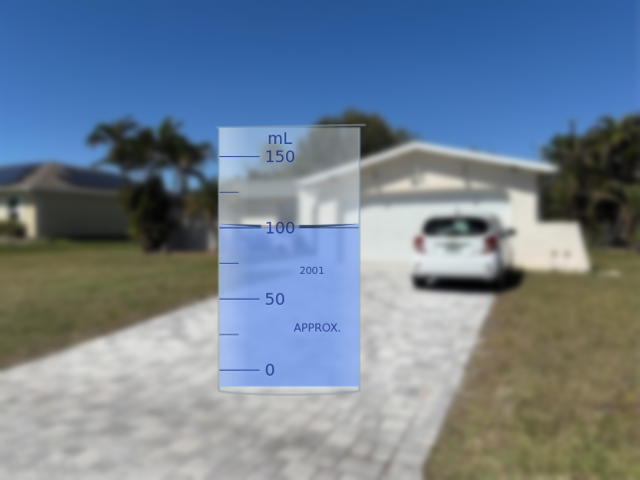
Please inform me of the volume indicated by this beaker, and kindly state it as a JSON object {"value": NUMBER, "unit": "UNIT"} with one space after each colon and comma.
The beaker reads {"value": 100, "unit": "mL"}
